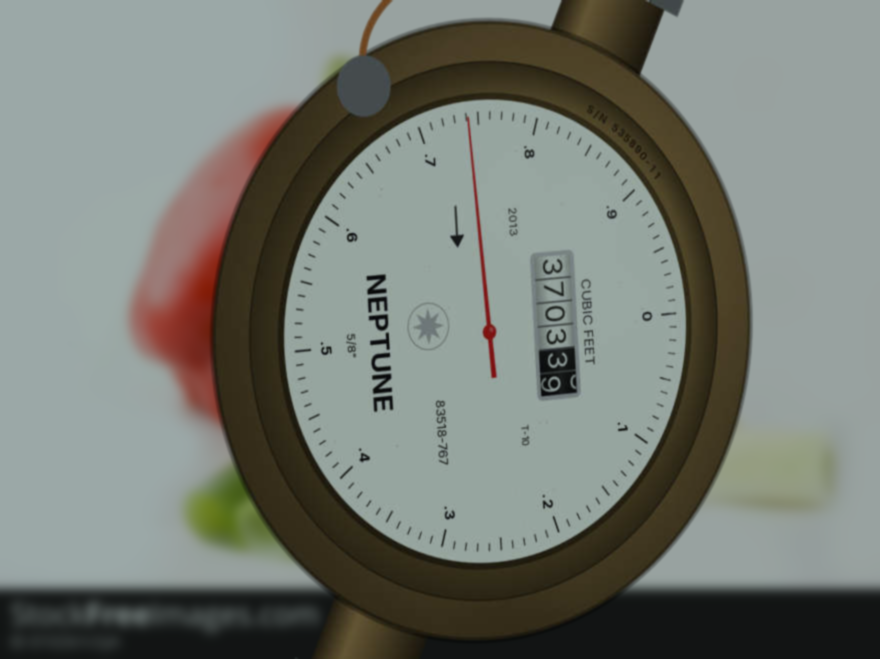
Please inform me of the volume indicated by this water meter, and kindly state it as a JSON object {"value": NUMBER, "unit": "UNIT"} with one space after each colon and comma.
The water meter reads {"value": 370338.74, "unit": "ft³"}
